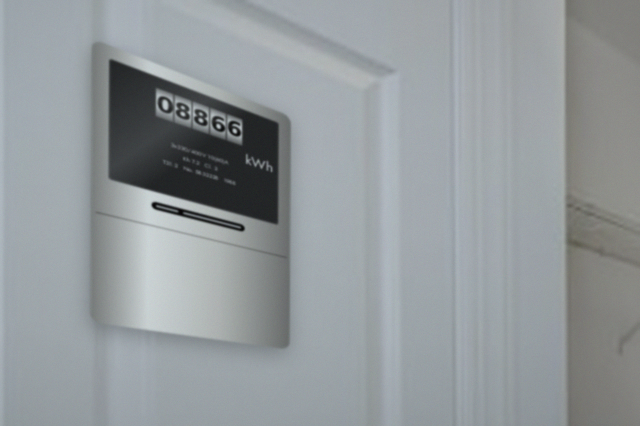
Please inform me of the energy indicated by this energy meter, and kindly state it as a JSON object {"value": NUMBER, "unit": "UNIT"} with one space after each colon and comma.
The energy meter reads {"value": 8866, "unit": "kWh"}
